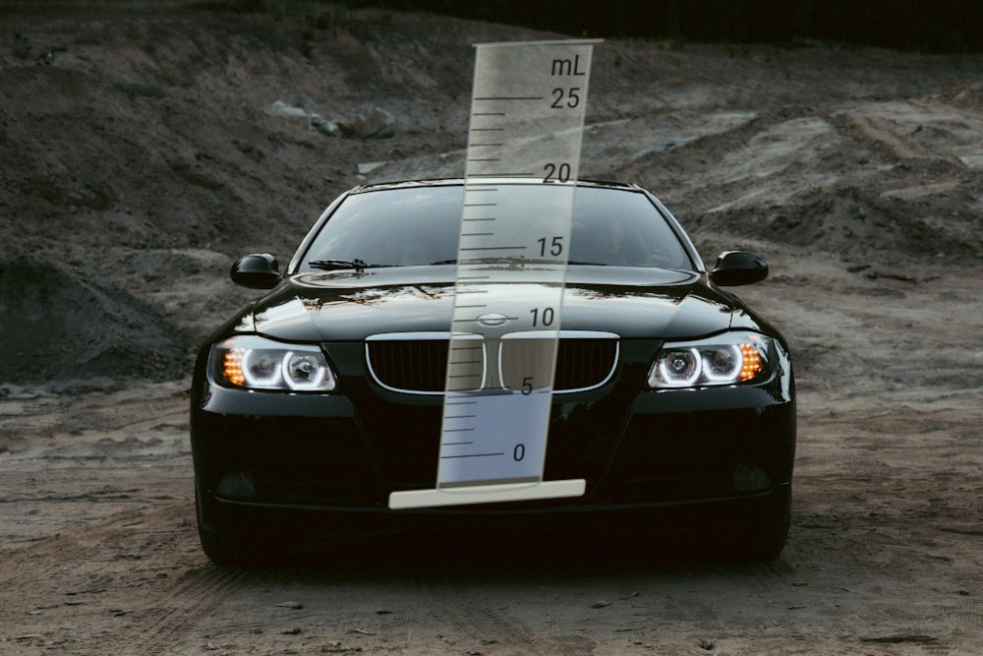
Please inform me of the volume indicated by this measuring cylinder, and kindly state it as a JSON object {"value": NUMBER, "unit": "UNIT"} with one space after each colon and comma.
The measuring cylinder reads {"value": 4.5, "unit": "mL"}
